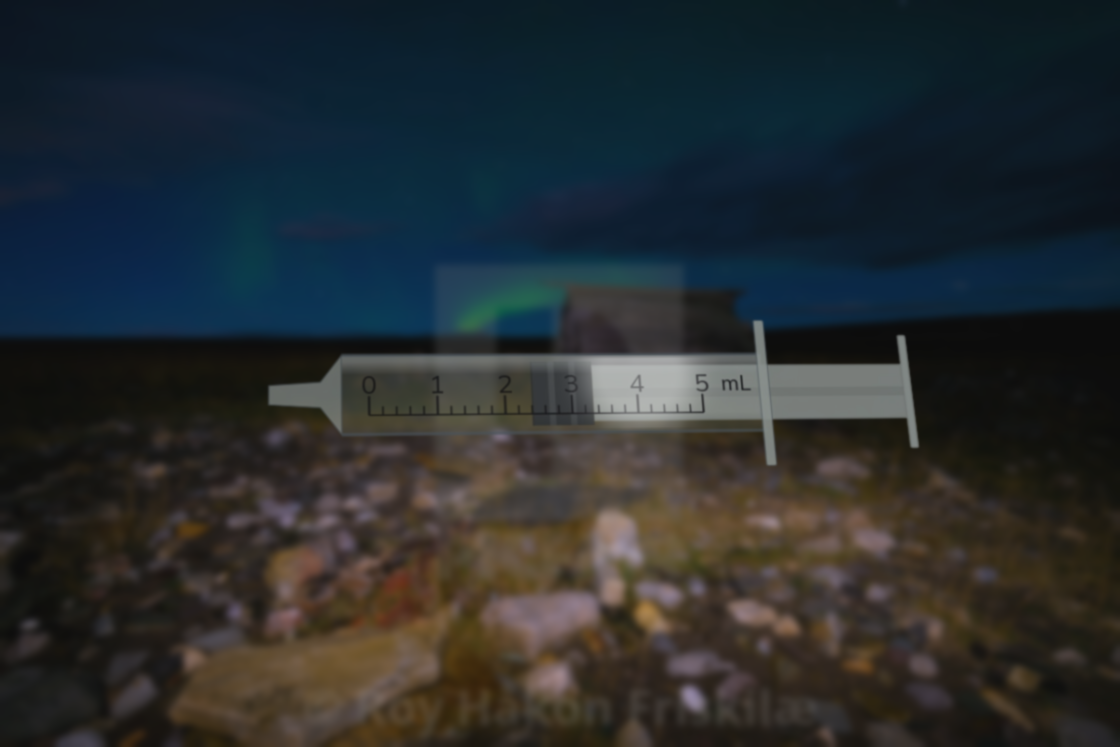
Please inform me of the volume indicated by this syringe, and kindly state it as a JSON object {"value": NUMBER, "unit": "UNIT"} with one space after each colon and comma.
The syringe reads {"value": 2.4, "unit": "mL"}
